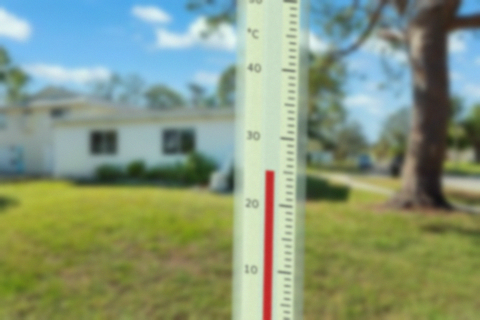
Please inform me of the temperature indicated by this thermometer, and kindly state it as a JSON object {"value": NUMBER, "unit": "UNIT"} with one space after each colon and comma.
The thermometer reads {"value": 25, "unit": "°C"}
